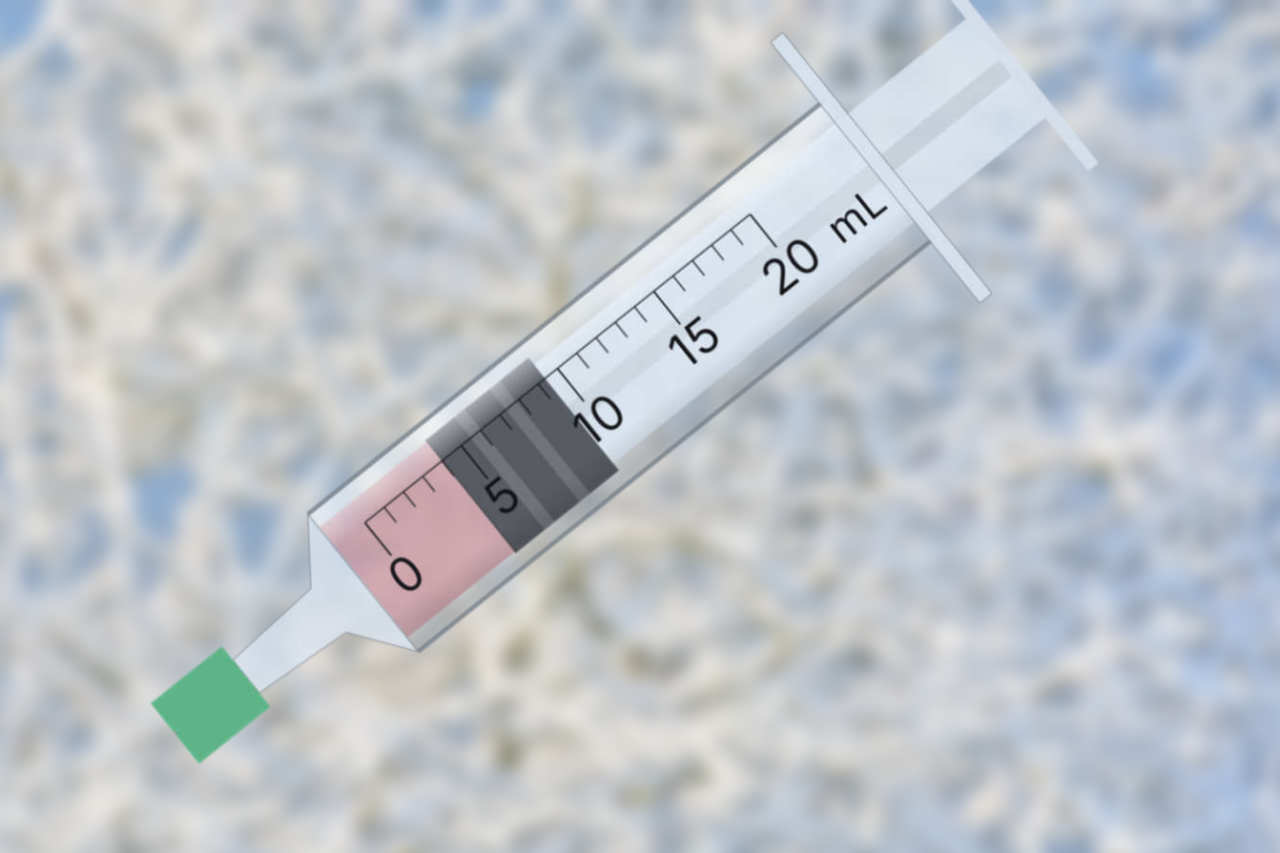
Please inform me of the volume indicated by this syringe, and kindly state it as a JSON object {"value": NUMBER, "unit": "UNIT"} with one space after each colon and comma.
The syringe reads {"value": 4, "unit": "mL"}
